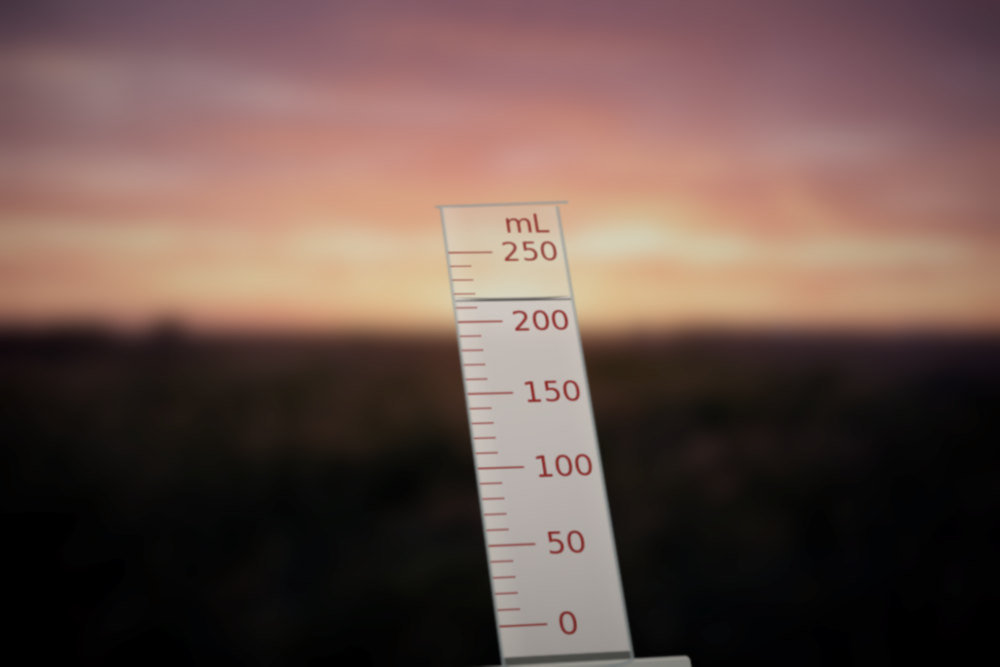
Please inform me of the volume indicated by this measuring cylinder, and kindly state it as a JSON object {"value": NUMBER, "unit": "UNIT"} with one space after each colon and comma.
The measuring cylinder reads {"value": 215, "unit": "mL"}
